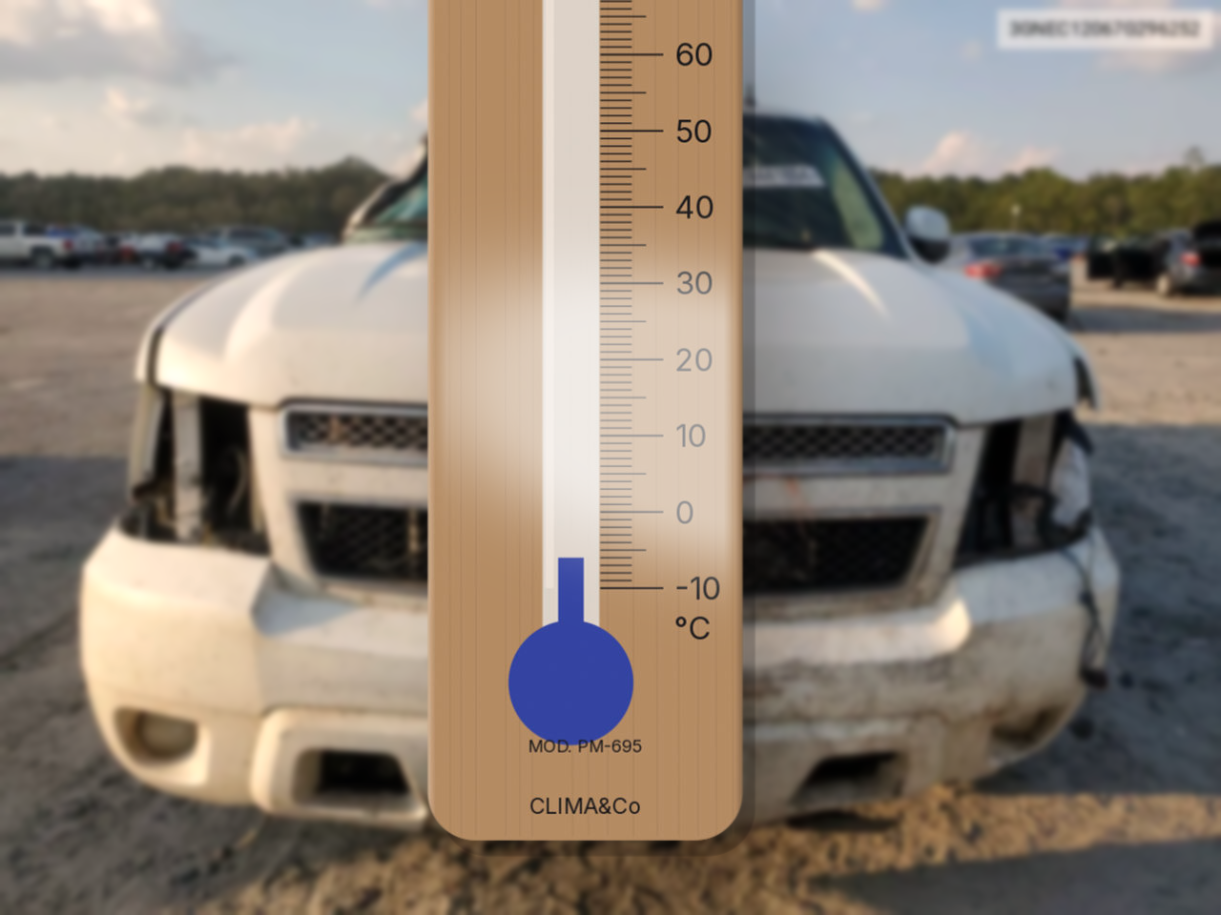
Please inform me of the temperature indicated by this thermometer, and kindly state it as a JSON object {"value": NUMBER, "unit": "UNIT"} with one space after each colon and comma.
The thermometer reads {"value": -6, "unit": "°C"}
